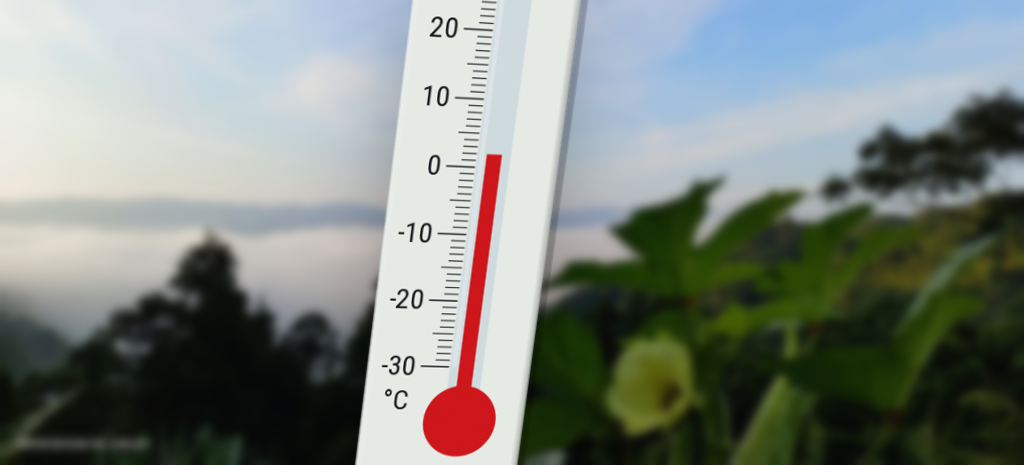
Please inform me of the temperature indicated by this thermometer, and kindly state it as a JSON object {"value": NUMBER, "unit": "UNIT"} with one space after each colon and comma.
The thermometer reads {"value": 2, "unit": "°C"}
